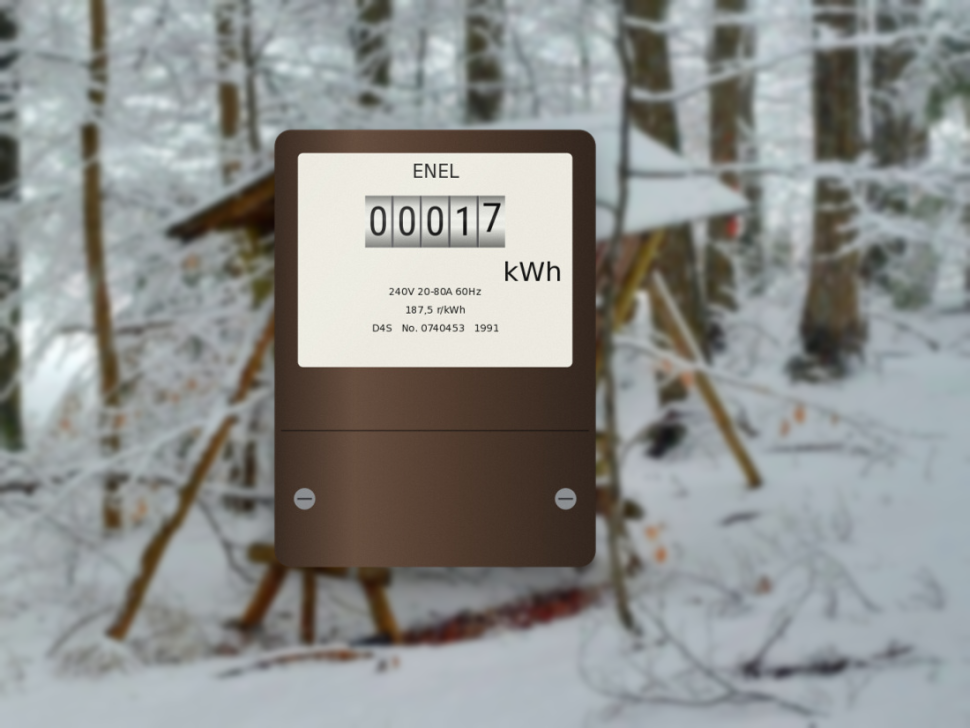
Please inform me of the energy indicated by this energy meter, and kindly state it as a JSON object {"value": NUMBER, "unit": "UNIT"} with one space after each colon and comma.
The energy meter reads {"value": 17, "unit": "kWh"}
